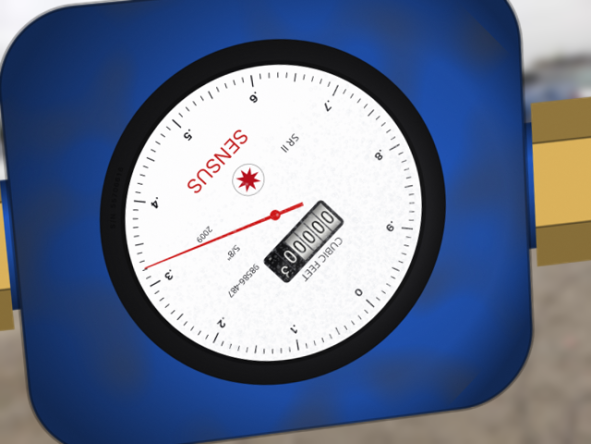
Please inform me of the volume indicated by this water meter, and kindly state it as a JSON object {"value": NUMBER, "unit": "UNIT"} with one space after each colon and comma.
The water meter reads {"value": 3.32, "unit": "ft³"}
